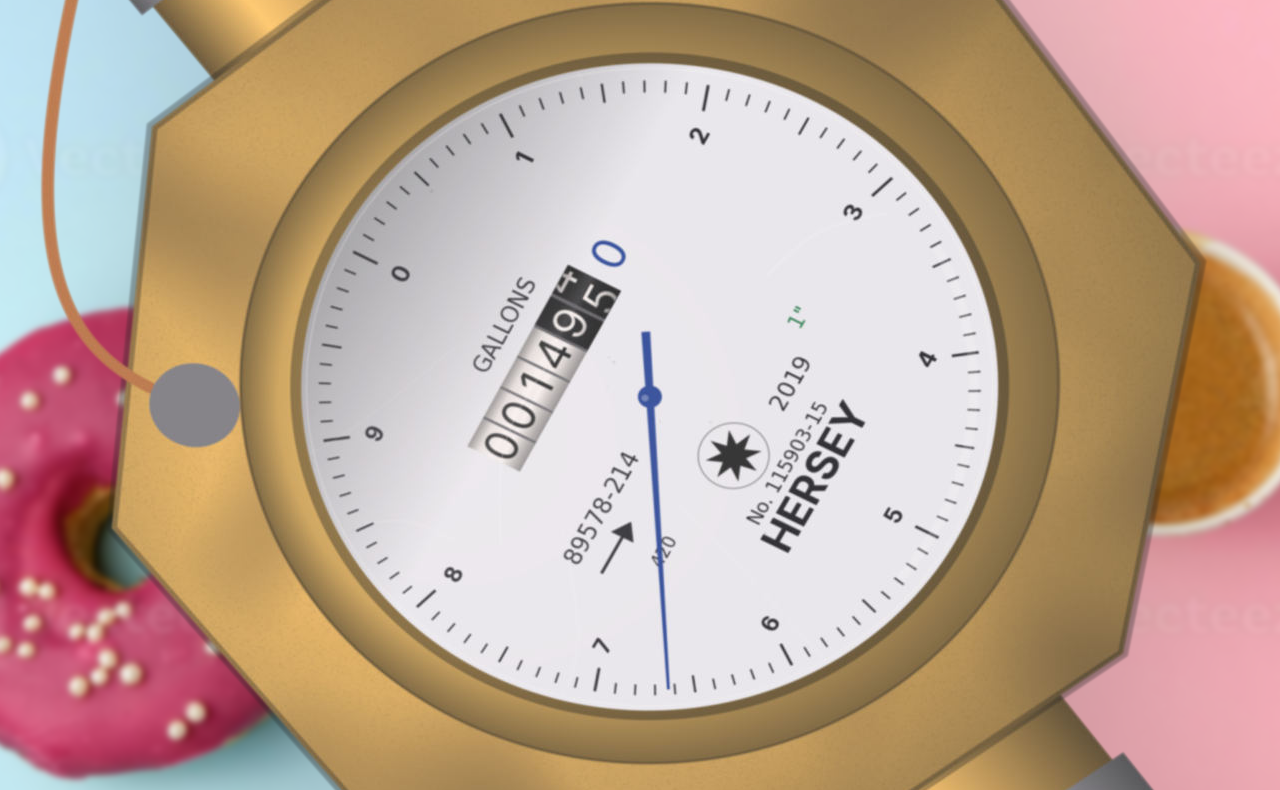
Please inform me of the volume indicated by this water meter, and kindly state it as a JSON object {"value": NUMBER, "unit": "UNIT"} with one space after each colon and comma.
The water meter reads {"value": 14946.6, "unit": "gal"}
